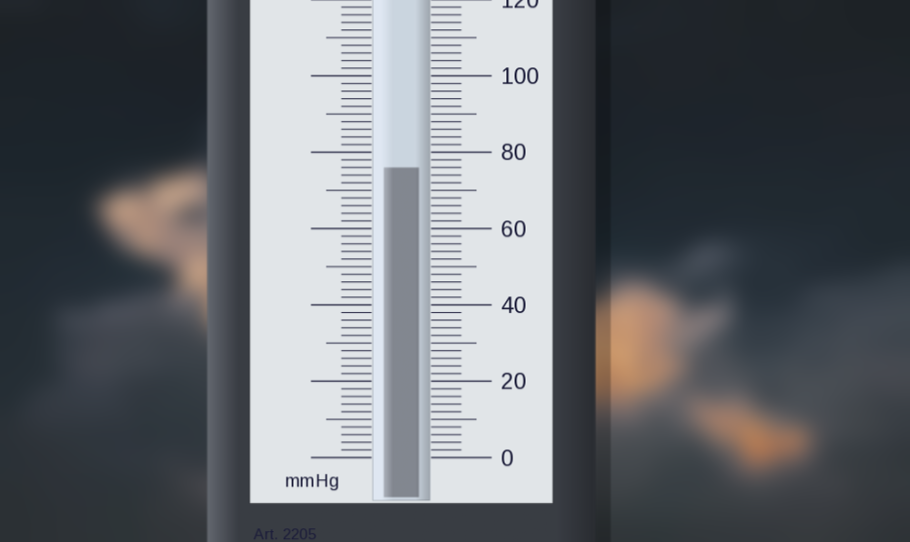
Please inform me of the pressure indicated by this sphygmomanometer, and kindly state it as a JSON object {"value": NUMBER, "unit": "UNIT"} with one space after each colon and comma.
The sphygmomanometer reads {"value": 76, "unit": "mmHg"}
